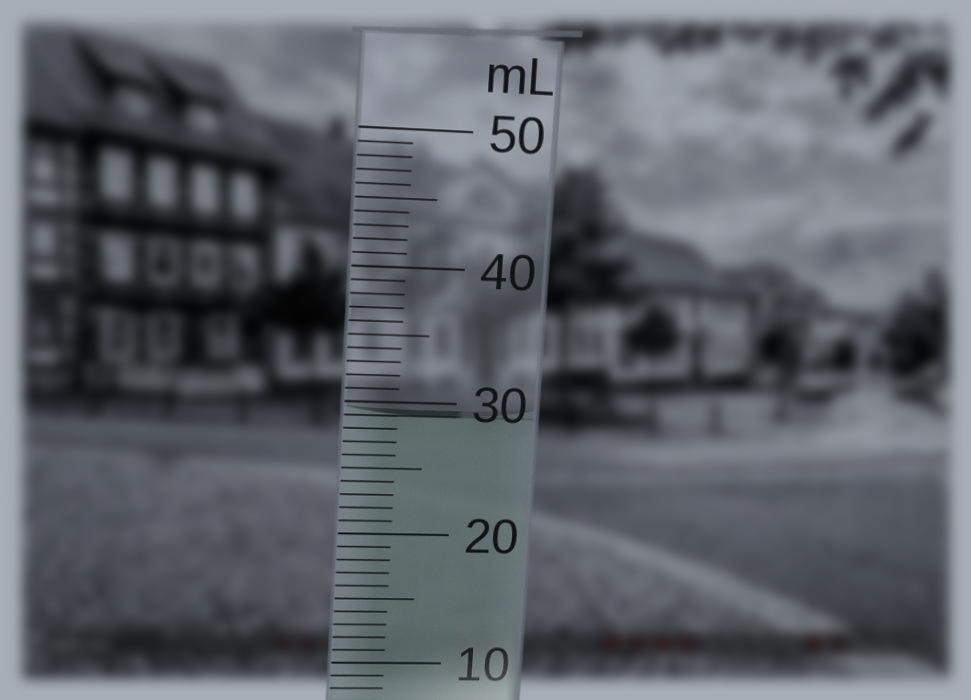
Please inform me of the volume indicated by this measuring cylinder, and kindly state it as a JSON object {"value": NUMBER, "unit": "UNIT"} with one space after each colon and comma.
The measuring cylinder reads {"value": 29, "unit": "mL"}
